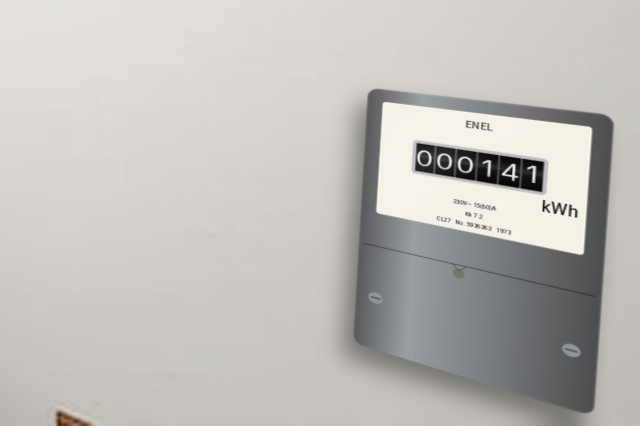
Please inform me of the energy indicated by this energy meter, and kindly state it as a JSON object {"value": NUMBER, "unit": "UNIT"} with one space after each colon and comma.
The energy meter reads {"value": 141, "unit": "kWh"}
